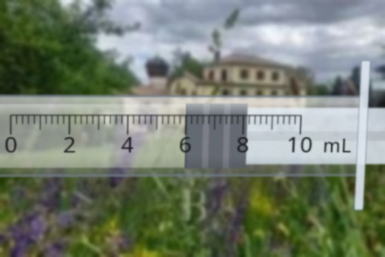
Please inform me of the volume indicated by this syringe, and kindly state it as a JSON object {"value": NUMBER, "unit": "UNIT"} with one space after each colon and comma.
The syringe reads {"value": 6, "unit": "mL"}
